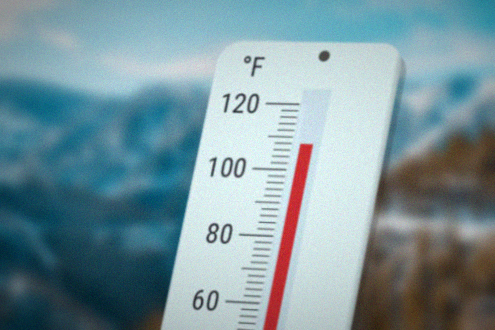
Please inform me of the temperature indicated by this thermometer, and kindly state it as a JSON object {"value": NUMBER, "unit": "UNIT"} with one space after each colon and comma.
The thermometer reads {"value": 108, "unit": "°F"}
